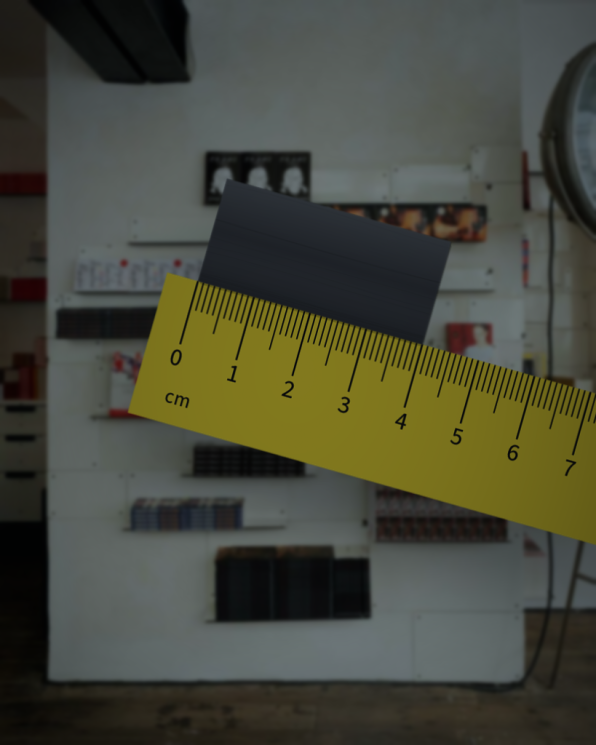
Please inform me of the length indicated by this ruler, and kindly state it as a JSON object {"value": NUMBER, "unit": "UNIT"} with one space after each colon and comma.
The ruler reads {"value": 4, "unit": "cm"}
